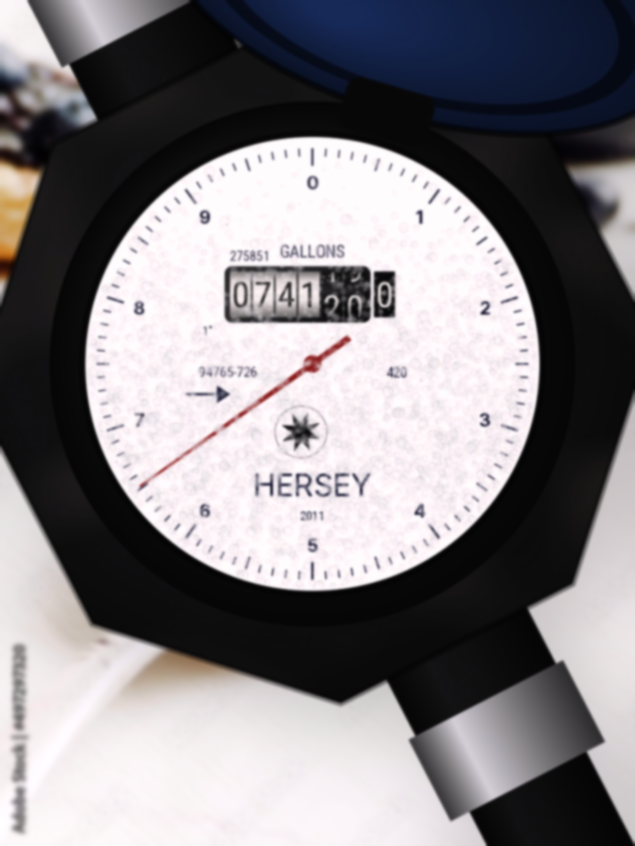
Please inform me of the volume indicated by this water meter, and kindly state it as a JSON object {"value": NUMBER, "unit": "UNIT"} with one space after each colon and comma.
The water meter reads {"value": 741196.5, "unit": "gal"}
